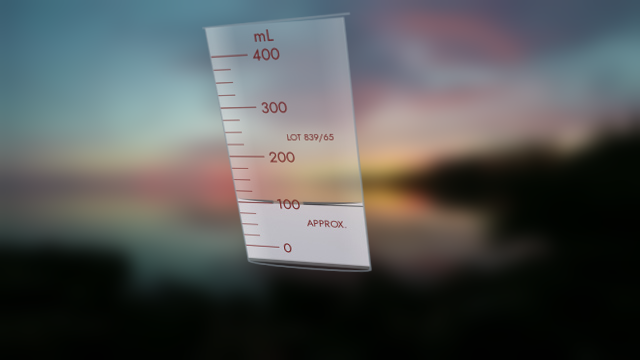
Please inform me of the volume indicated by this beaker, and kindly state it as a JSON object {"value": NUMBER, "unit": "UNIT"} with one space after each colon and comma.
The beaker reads {"value": 100, "unit": "mL"}
